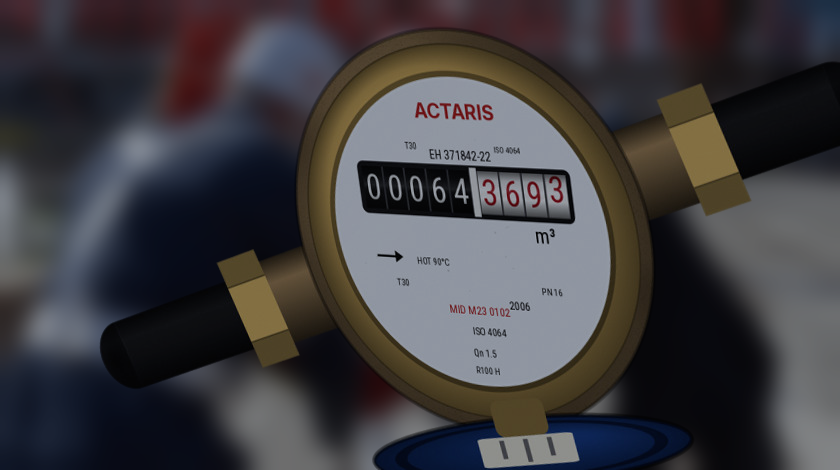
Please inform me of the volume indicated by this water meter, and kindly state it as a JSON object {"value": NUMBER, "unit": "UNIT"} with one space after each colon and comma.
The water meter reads {"value": 64.3693, "unit": "m³"}
